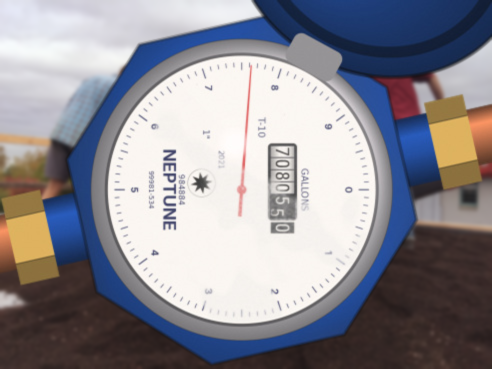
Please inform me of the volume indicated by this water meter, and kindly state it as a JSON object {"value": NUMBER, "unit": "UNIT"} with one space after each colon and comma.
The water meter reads {"value": 7080547.6, "unit": "gal"}
